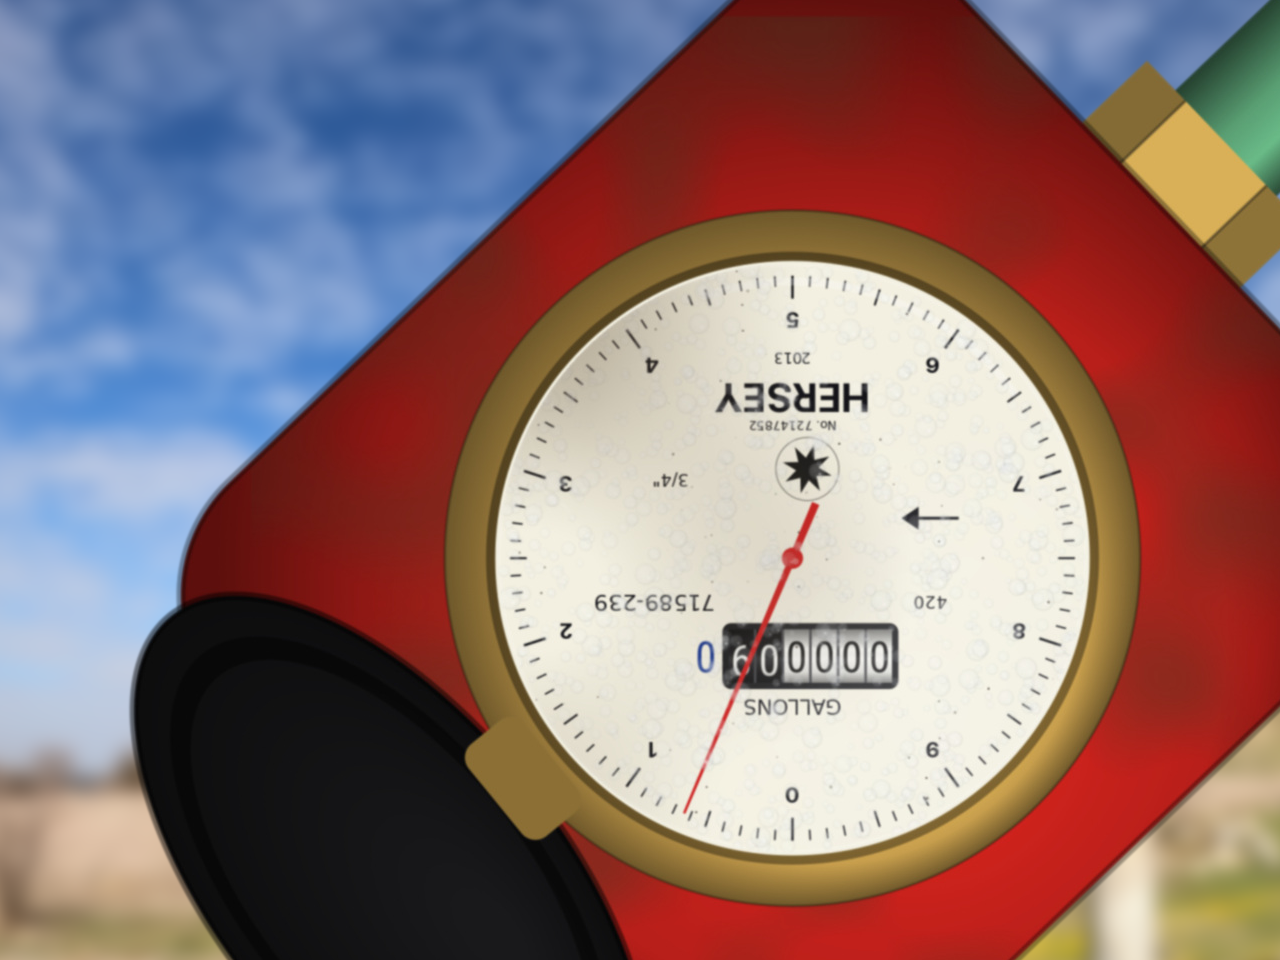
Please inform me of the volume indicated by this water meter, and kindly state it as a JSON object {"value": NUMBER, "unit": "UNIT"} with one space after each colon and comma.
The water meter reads {"value": 90.6, "unit": "gal"}
